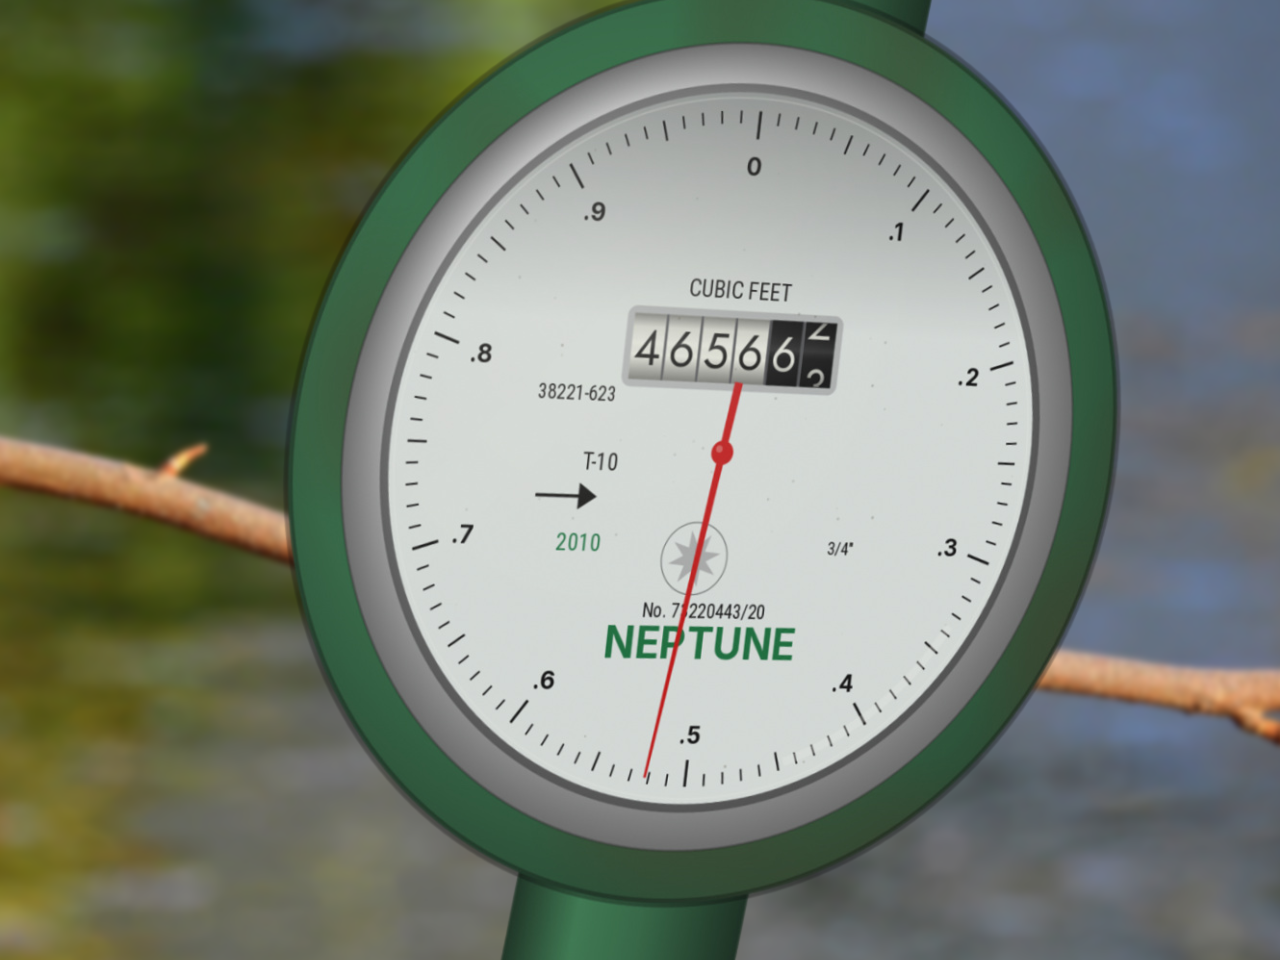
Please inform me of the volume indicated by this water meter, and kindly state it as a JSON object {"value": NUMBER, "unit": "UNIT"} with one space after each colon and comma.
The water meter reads {"value": 465662.52, "unit": "ft³"}
